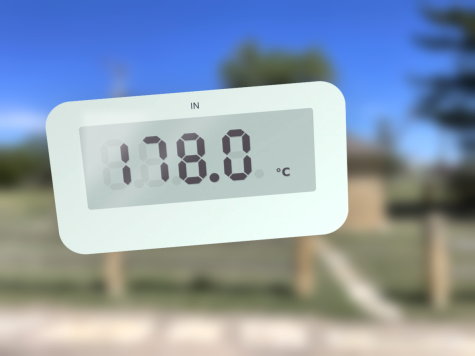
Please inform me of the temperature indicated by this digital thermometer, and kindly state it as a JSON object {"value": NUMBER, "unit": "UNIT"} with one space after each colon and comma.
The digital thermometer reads {"value": 178.0, "unit": "°C"}
